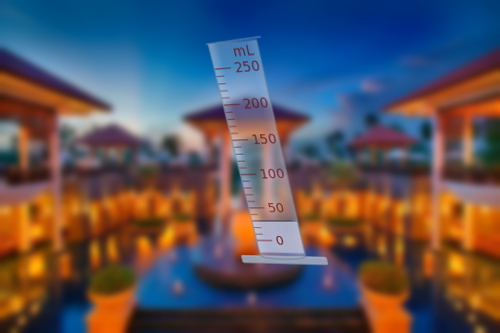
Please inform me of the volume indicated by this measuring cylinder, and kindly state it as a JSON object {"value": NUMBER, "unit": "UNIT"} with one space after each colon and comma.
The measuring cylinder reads {"value": 30, "unit": "mL"}
